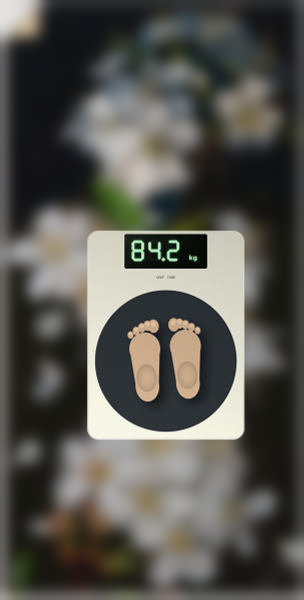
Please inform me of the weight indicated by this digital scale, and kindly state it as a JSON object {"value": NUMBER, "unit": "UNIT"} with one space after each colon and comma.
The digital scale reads {"value": 84.2, "unit": "kg"}
